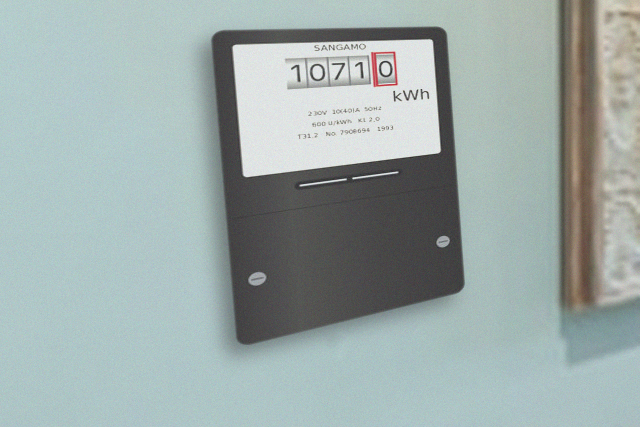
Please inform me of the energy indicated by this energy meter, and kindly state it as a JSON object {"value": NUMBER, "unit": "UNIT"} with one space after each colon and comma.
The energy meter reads {"value": 1071.0, "unit": "kWh"}
